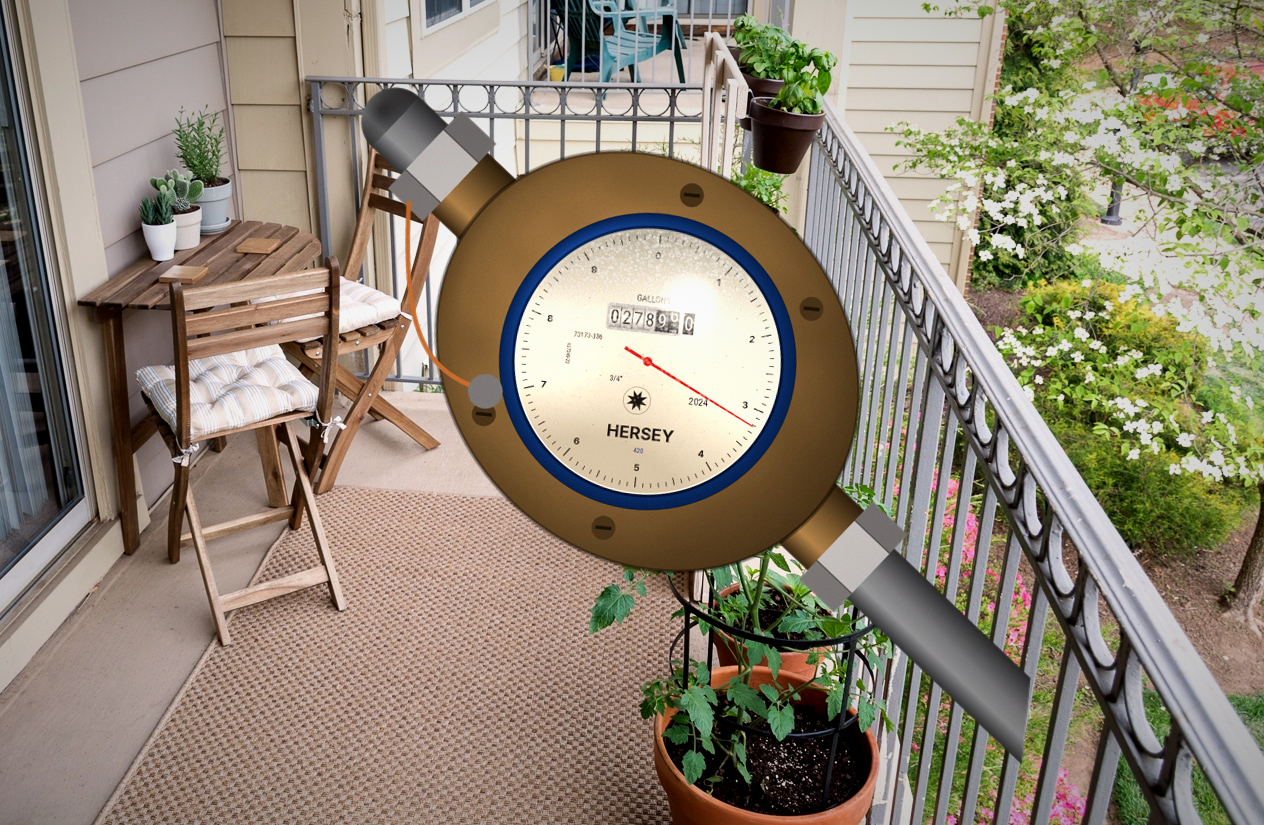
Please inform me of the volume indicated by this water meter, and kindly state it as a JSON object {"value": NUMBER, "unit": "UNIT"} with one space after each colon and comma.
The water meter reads {"value": 278963.2, "unit": "gal"}
